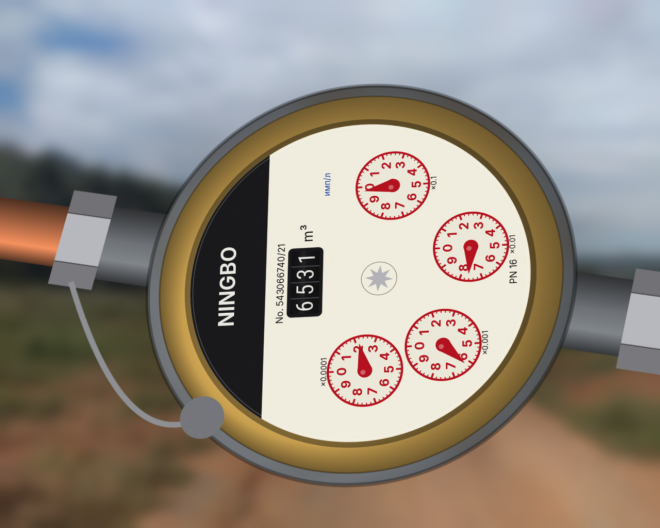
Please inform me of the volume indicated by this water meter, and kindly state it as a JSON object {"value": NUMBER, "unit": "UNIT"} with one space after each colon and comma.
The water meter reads {"value": 6530.9762, "unit": "m³"}
